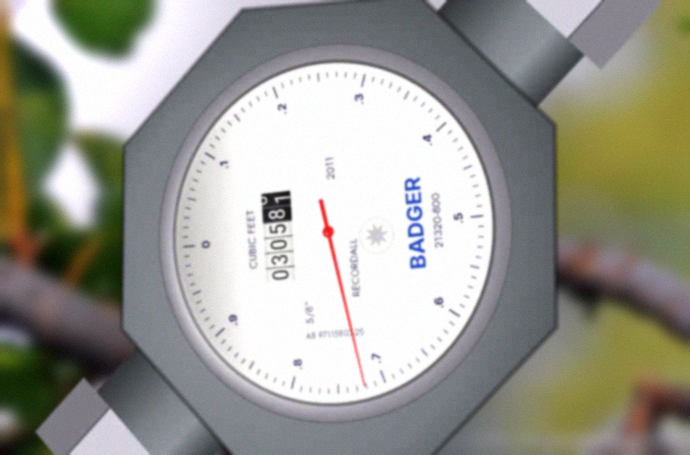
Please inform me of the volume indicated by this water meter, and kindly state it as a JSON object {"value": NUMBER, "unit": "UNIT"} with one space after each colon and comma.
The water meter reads {"value": 30580.72, "unit": "ft³"}
